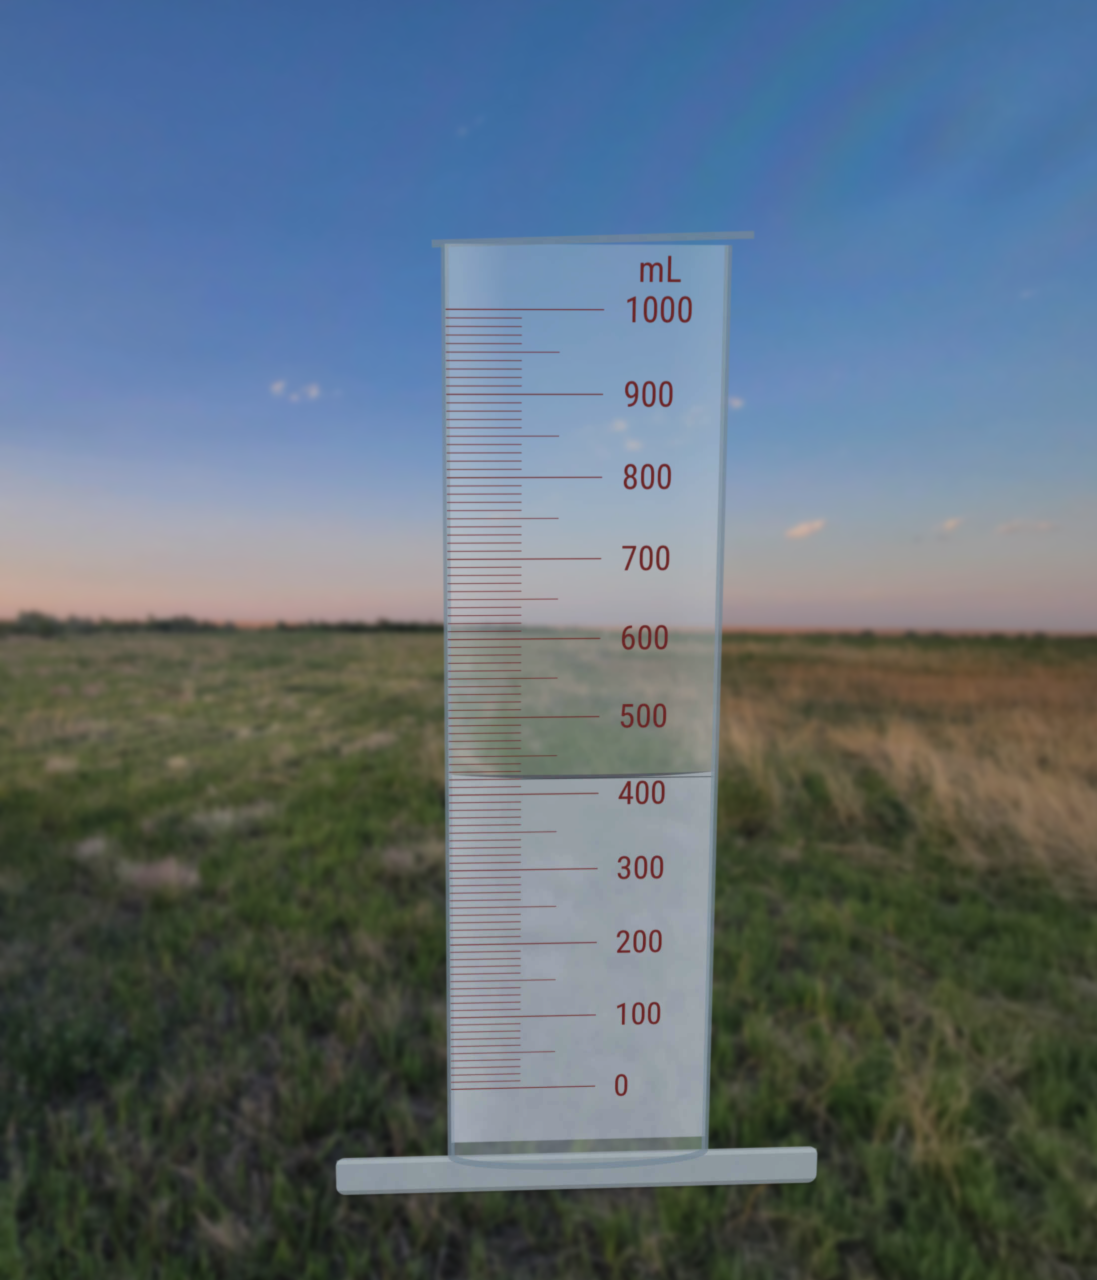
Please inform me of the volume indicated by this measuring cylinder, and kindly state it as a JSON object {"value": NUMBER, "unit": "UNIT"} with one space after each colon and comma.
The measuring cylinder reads {"value": 420, "unit": "mL"}
